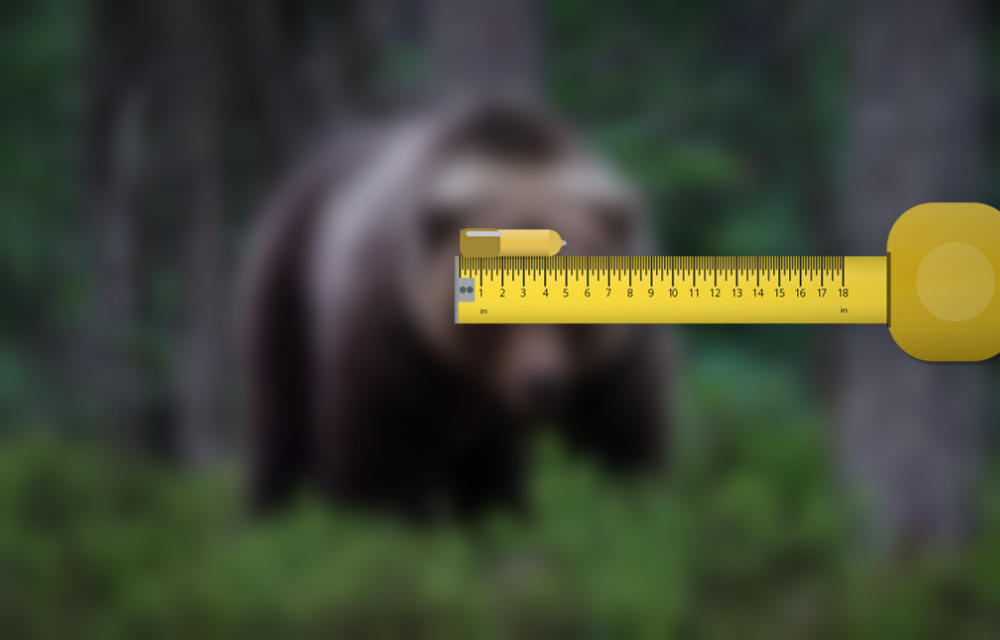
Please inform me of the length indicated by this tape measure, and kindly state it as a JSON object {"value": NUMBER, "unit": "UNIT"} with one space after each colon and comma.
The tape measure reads {"value": 5, "unit": "in"}
